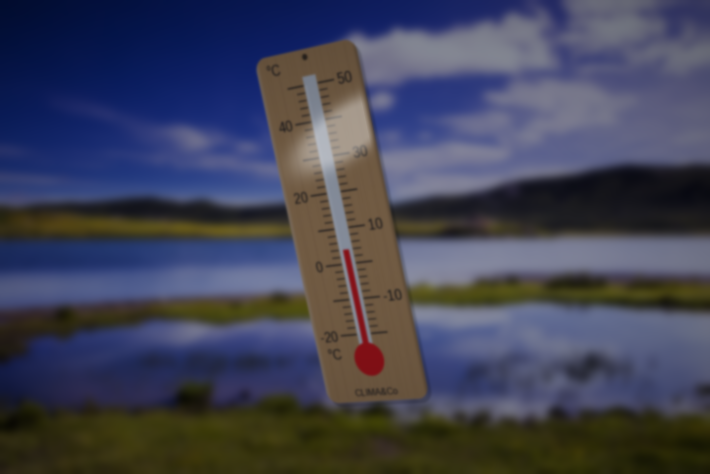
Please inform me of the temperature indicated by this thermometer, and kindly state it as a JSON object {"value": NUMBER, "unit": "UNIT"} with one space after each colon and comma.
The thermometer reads {"value": 4, "unit": "°C"}
